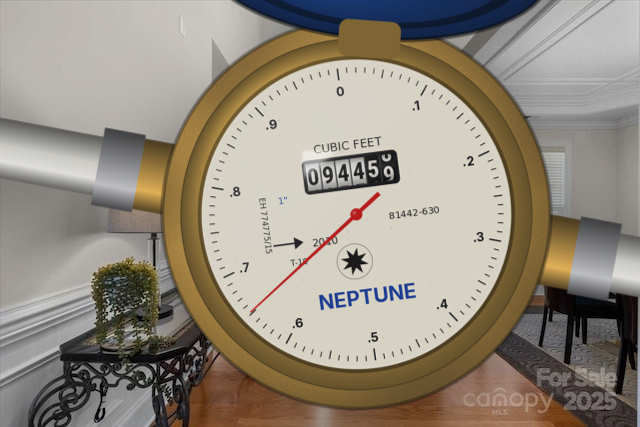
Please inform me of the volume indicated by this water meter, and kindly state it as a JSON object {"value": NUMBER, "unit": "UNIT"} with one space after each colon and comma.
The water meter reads {"value": 94458.65, "unit": "ft³"}
